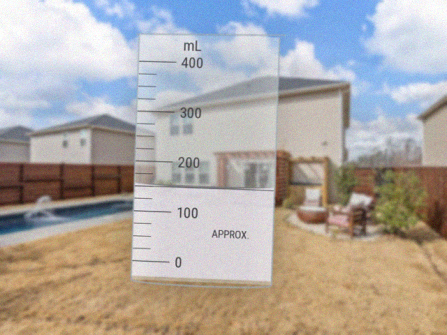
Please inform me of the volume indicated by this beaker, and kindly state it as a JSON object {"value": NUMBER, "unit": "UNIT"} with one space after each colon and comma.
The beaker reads {"value": 150, "unit": "mL"}
